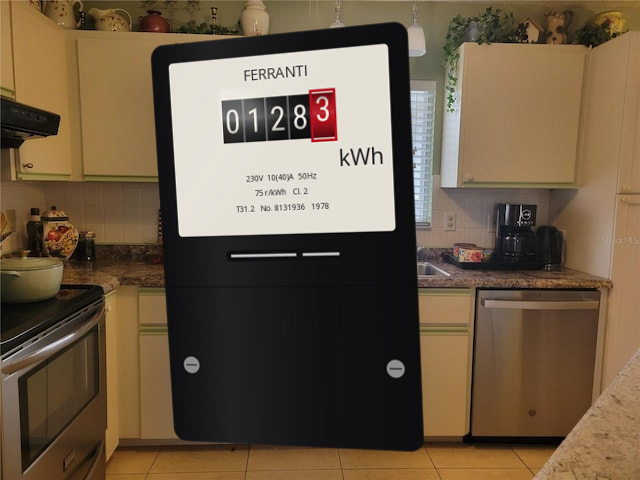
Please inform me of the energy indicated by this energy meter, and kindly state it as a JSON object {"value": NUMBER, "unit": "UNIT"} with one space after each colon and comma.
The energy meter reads {"value": 128.3, "unit": "kWh"}
